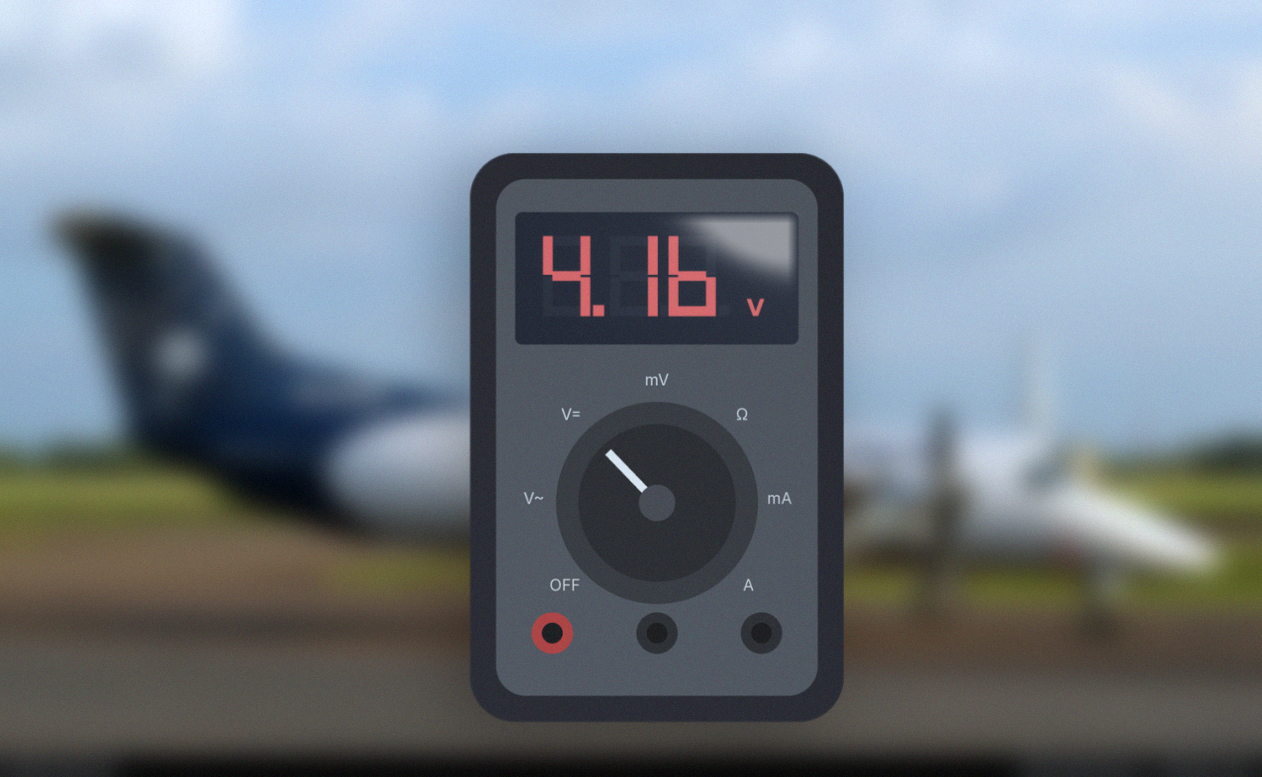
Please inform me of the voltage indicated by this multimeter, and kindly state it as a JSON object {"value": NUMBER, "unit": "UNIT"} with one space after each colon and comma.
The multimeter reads {"value": 4.16, "unit": "V"}
